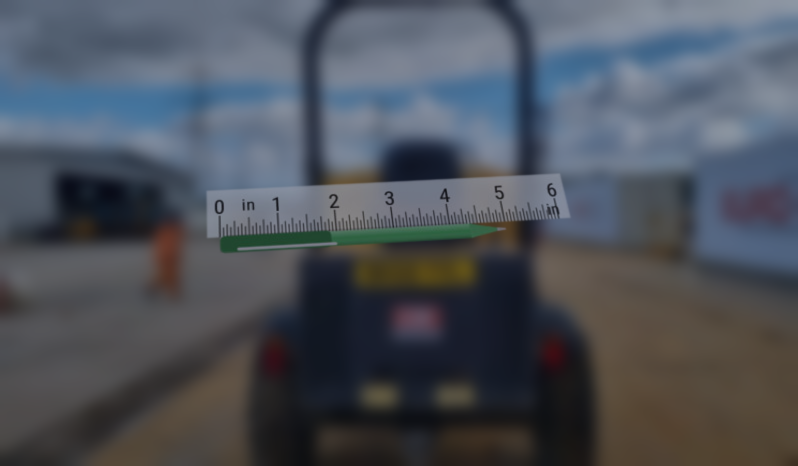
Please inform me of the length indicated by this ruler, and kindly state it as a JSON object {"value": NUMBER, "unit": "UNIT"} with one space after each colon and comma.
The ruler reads {"value": 5, "unit": "in"}
